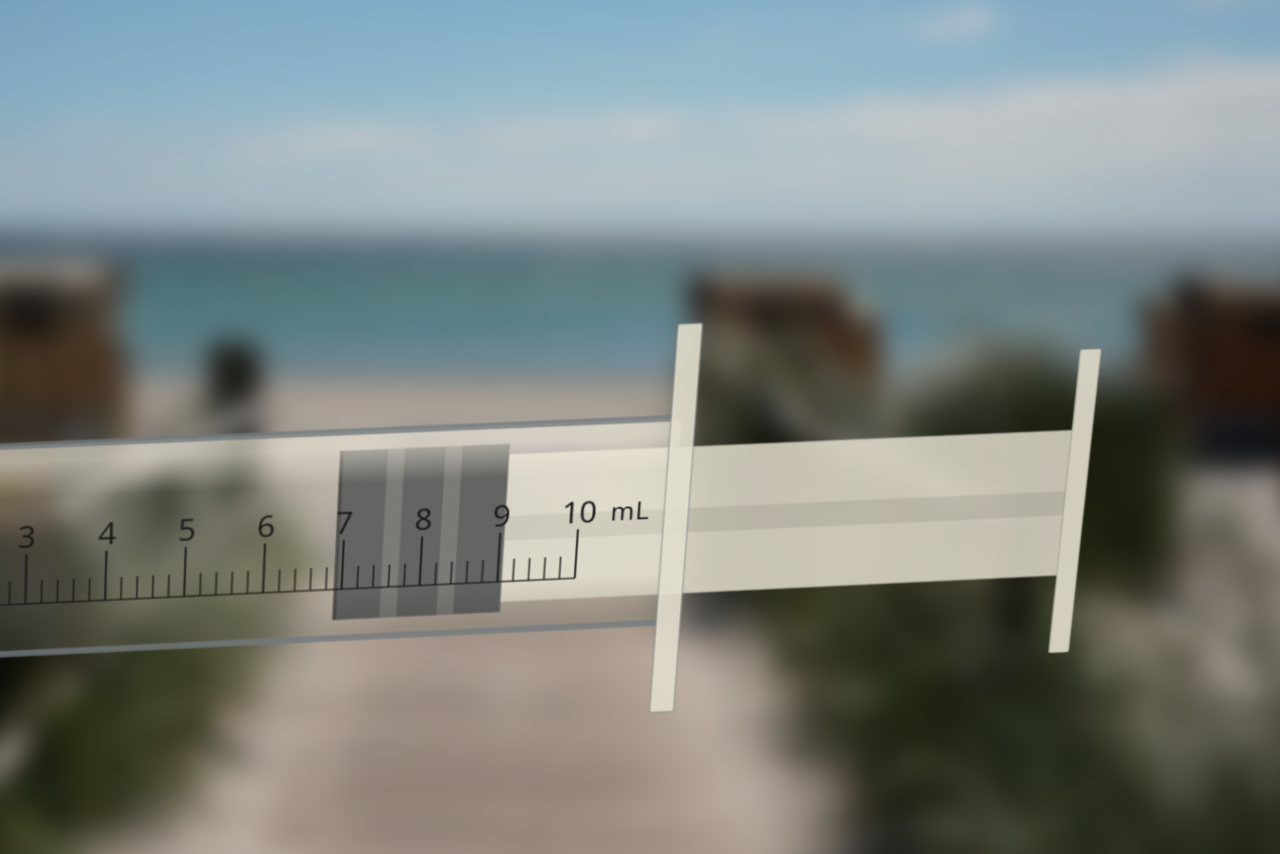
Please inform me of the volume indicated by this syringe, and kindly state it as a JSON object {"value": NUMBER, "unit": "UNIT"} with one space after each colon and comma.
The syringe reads {"value": 6.9, "unit": "mL"}
